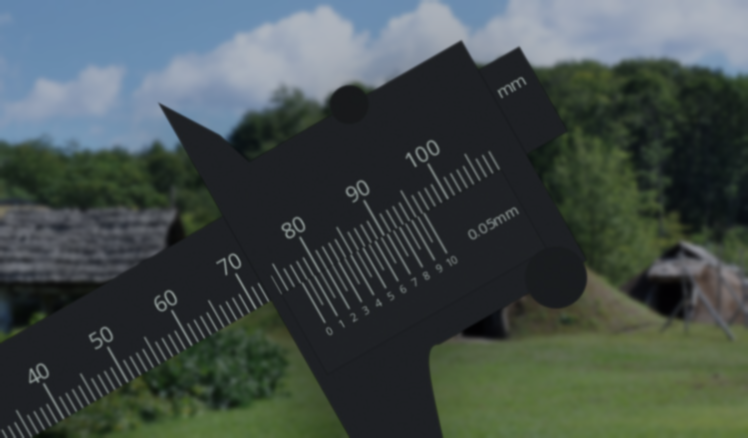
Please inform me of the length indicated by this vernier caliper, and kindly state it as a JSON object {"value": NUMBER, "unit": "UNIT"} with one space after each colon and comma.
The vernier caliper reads {"value": 77.2, "unit": "mm"}
